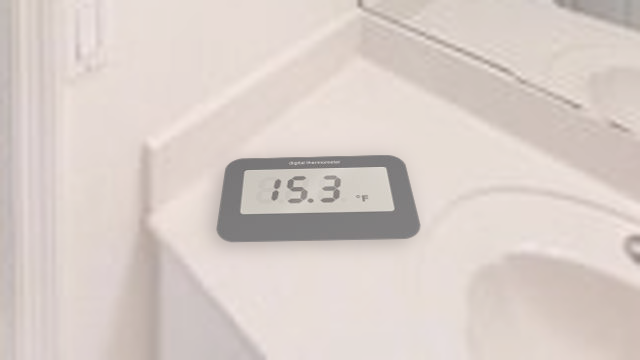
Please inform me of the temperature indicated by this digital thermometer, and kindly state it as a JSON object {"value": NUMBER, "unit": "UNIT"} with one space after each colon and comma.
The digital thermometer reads {"value": 15.3, "unit": "°F"}
